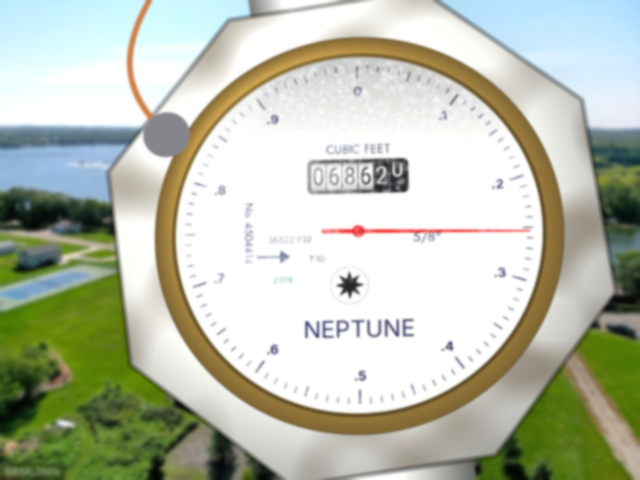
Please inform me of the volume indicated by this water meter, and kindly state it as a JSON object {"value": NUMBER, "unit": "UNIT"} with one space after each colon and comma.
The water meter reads {"value": 68620.25, "unit": "ft³"}
